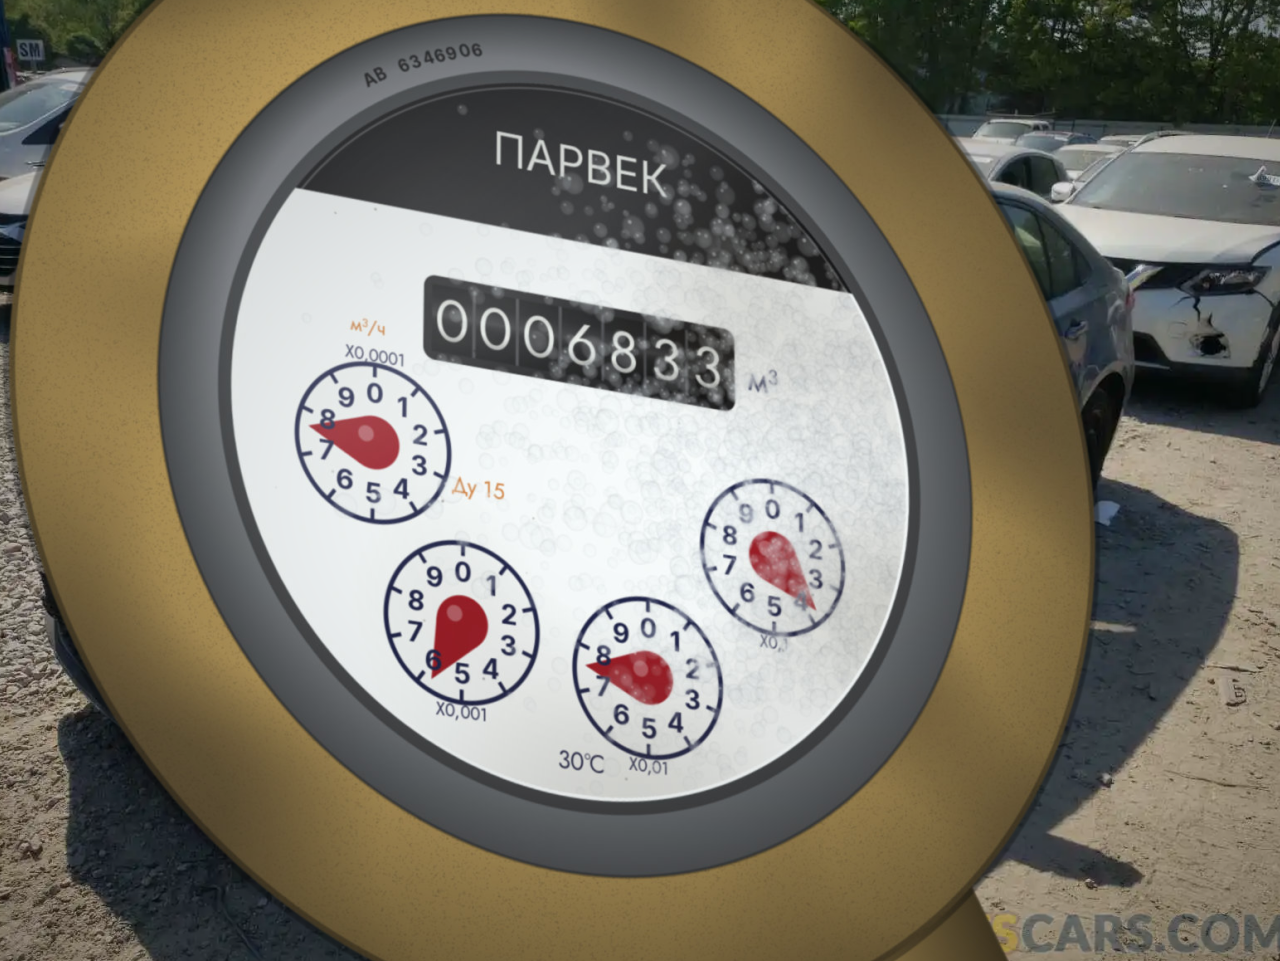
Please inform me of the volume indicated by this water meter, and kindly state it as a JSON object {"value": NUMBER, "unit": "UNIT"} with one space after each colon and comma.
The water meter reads {"value": 6833.3757, "unit": "m³"}
